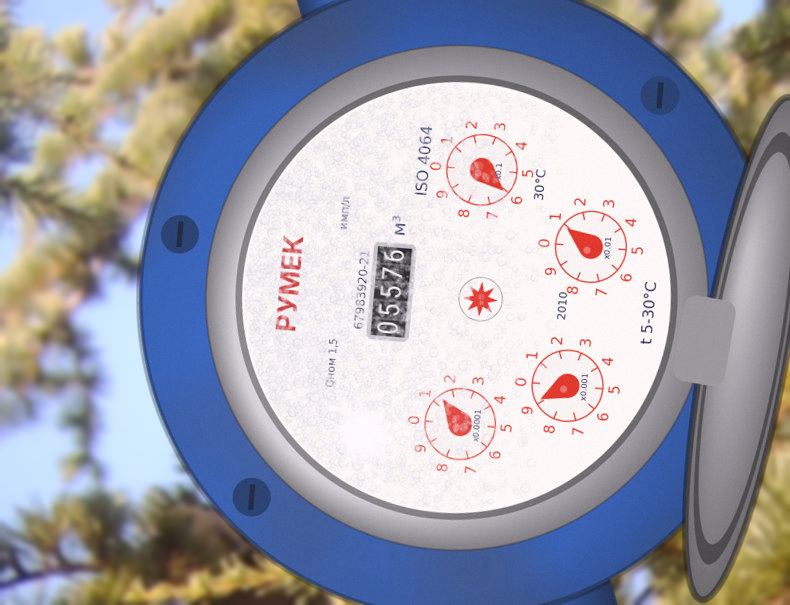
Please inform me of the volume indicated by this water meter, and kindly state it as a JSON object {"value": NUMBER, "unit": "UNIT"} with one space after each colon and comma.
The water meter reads {"value": 5576.6091, "unit": "m³"}
